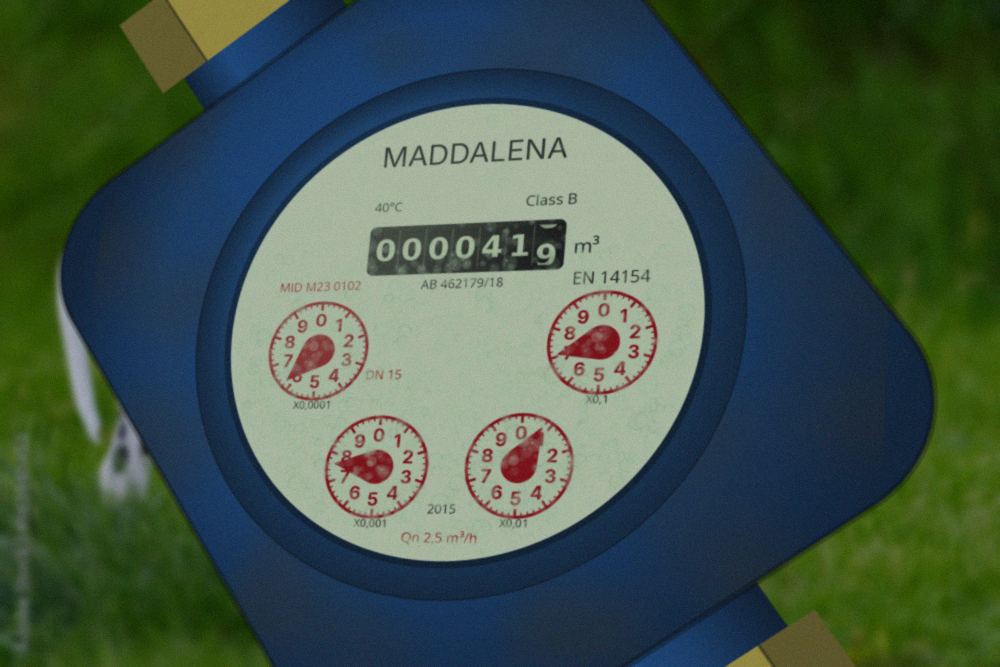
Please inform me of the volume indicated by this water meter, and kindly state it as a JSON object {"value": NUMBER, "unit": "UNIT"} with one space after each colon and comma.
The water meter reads {"value": 418.7076, "unit": "m³"}
